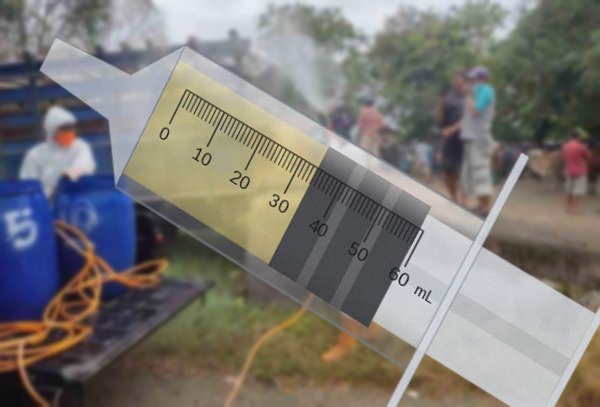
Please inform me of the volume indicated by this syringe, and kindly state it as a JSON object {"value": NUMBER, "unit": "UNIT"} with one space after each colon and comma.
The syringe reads {"value": 34, "unit": "mL"}
